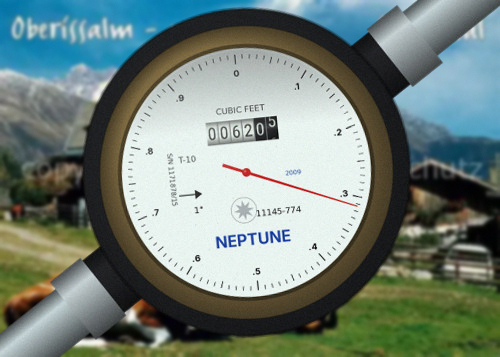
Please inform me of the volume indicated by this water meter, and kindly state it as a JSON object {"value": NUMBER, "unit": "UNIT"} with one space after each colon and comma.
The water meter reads {"value": 6205.31, "unit": "ft³"}
